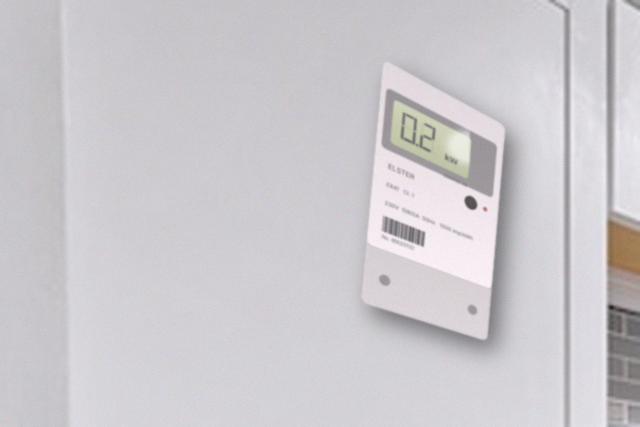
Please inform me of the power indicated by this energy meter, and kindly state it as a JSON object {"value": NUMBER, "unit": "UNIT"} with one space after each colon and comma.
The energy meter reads {"value": 0.2, "unit": "kW"}
